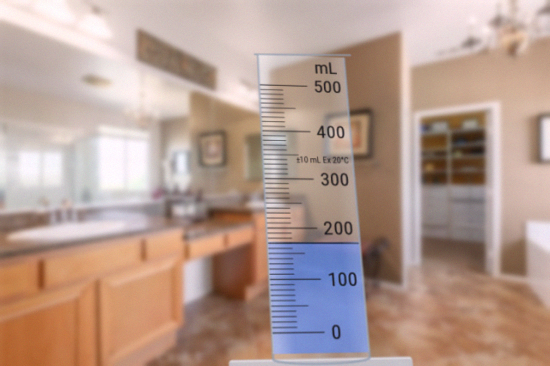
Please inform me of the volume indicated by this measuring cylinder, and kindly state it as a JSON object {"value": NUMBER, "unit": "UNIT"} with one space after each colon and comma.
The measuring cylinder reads {"value": 170, "unit": "mL"}
